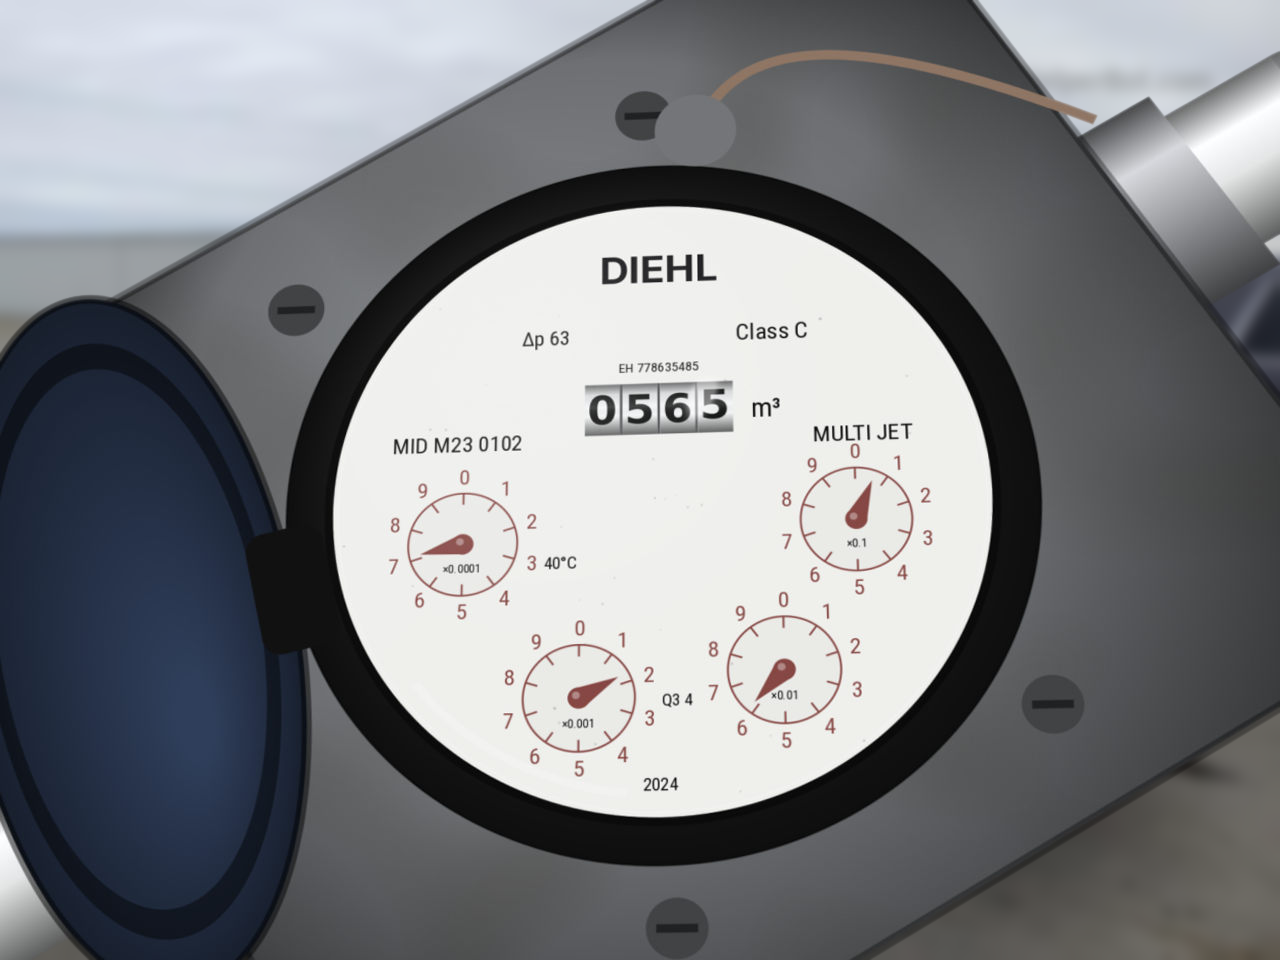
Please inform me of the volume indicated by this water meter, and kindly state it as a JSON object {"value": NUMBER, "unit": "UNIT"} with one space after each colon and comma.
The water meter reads {"value": 565.0617, "unit": "m³"}
